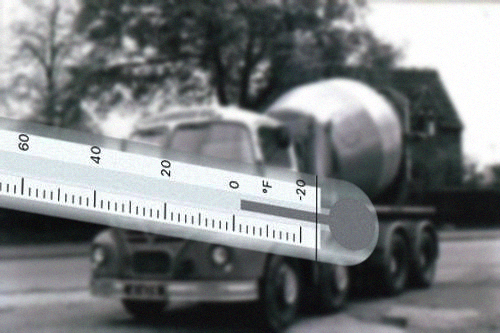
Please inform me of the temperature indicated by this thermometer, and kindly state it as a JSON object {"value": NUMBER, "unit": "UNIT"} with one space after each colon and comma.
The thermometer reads {"value": -2, "unit": "°F"}
